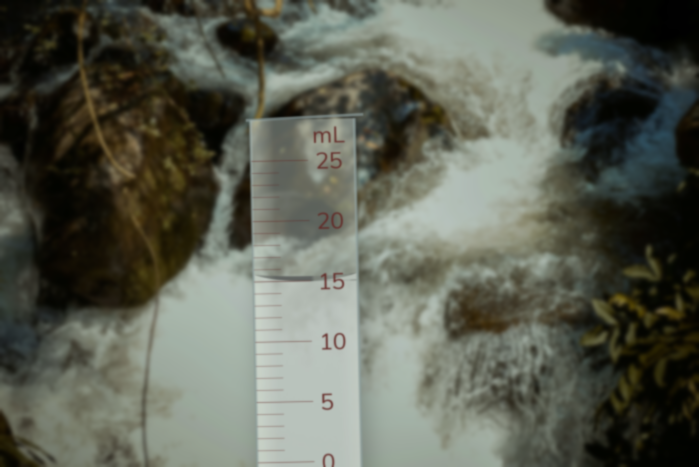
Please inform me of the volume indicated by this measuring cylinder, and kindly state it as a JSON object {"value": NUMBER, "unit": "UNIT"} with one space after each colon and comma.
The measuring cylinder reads {"value": 15, "unit": "mL"}
